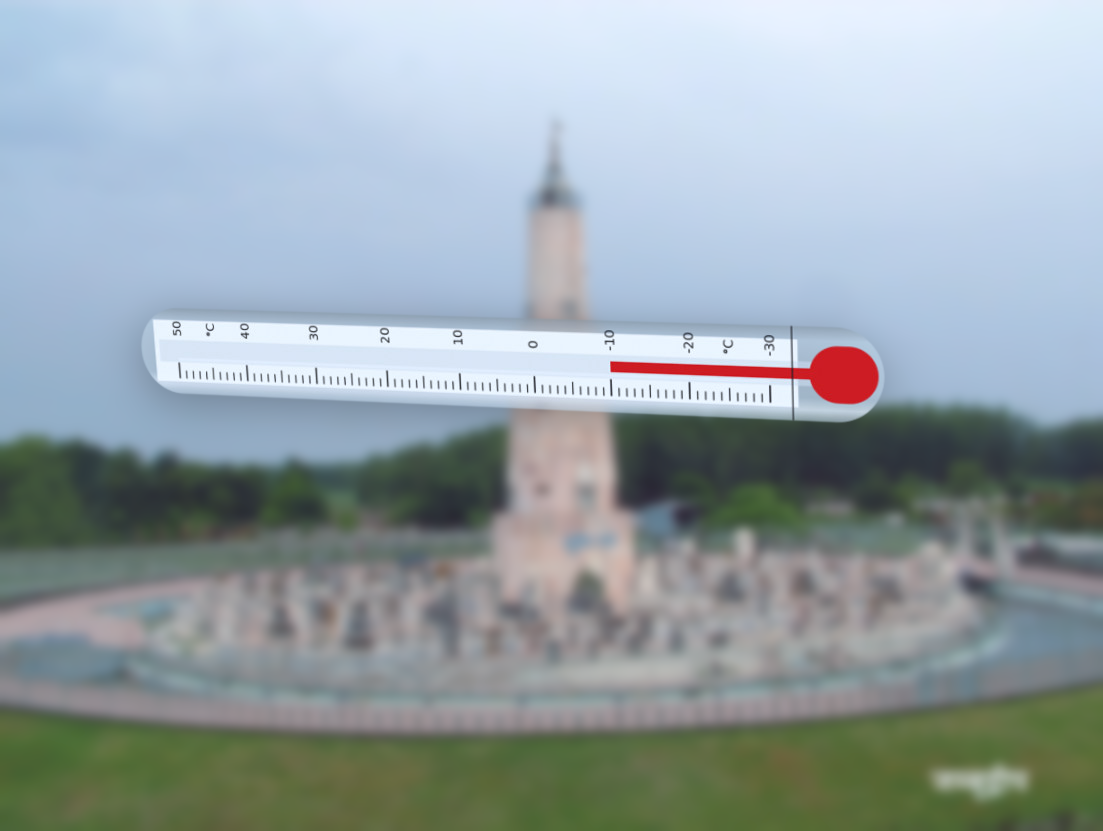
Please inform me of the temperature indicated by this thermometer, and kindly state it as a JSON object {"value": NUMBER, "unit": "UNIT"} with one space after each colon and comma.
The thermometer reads {"value": -10, "unit": "°C"}
